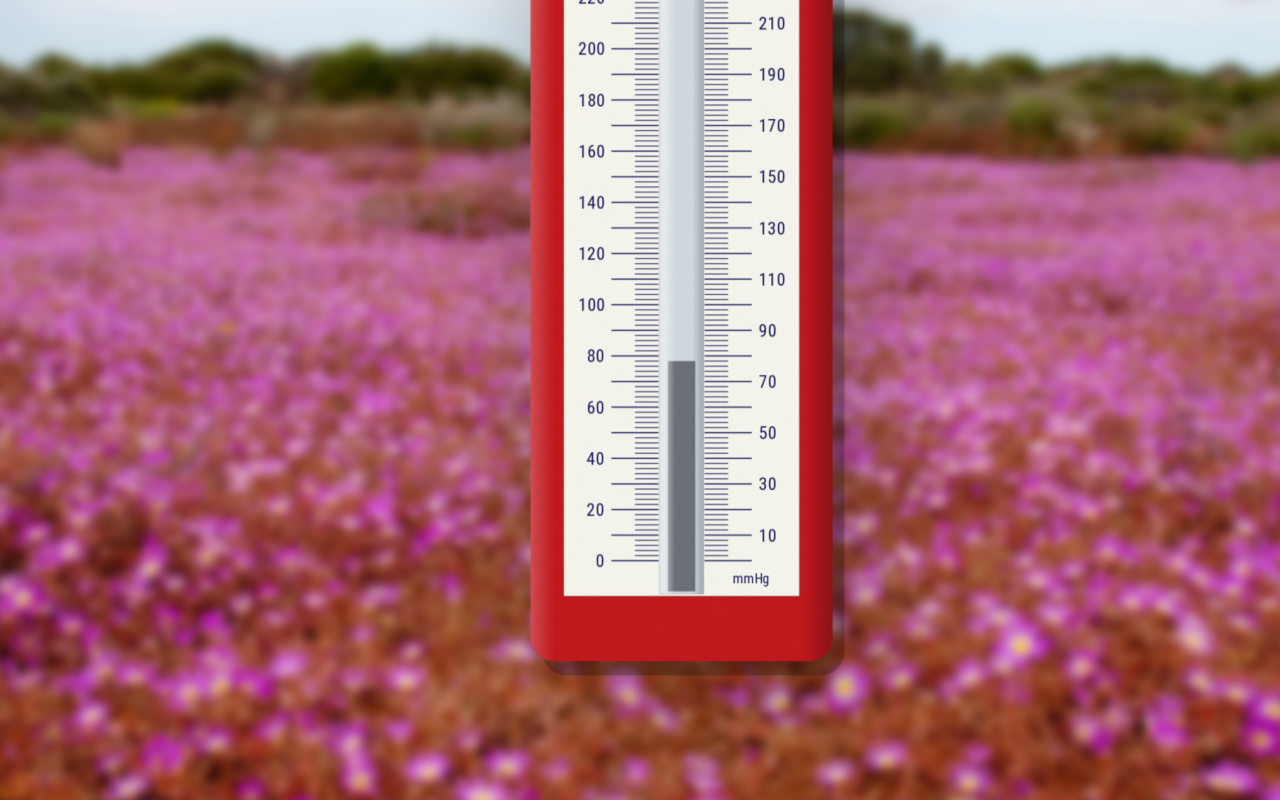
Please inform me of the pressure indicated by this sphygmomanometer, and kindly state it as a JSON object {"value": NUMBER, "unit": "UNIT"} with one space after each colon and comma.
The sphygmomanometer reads {"value": 78, "unit": "mmHg"}
